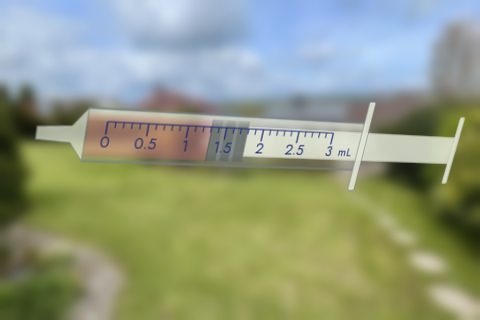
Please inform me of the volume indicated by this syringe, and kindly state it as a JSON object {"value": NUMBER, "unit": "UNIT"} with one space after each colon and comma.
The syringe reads {"value": 1.3, "unit": "mL"}
